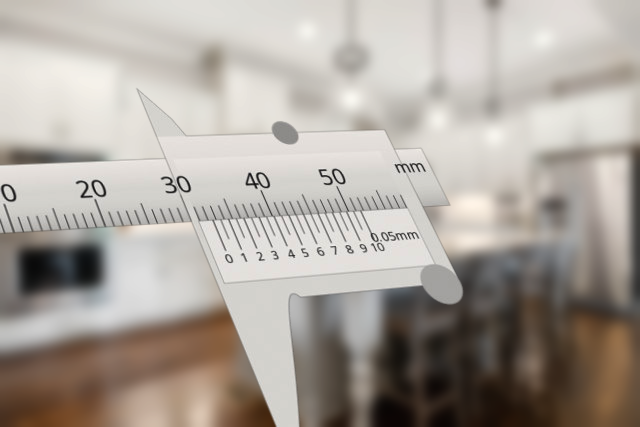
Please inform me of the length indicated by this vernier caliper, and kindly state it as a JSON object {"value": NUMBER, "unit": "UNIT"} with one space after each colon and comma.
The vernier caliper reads {"value": 32.6, "unit": "mm"}
